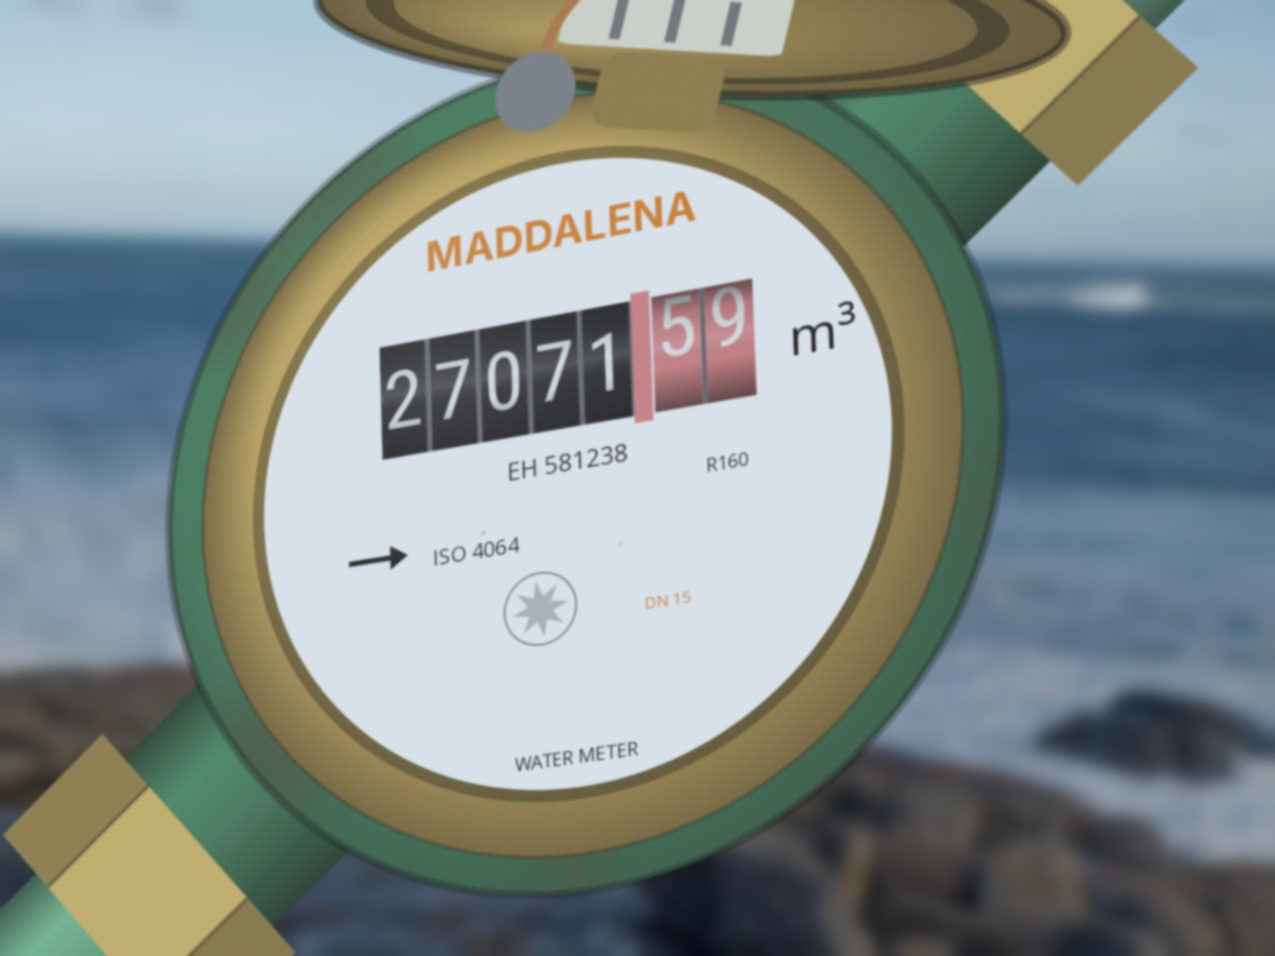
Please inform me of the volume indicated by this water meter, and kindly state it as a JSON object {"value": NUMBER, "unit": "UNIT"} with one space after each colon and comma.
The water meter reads {"value": 27071.59, "unit": "m³"}
